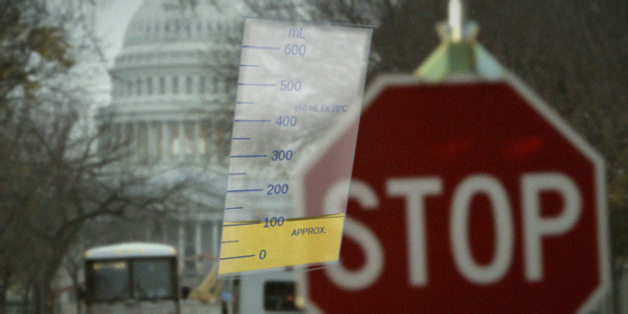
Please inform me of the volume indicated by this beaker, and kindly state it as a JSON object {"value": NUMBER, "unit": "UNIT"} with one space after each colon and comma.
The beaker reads {"value": 100, "unit": "mL"}
